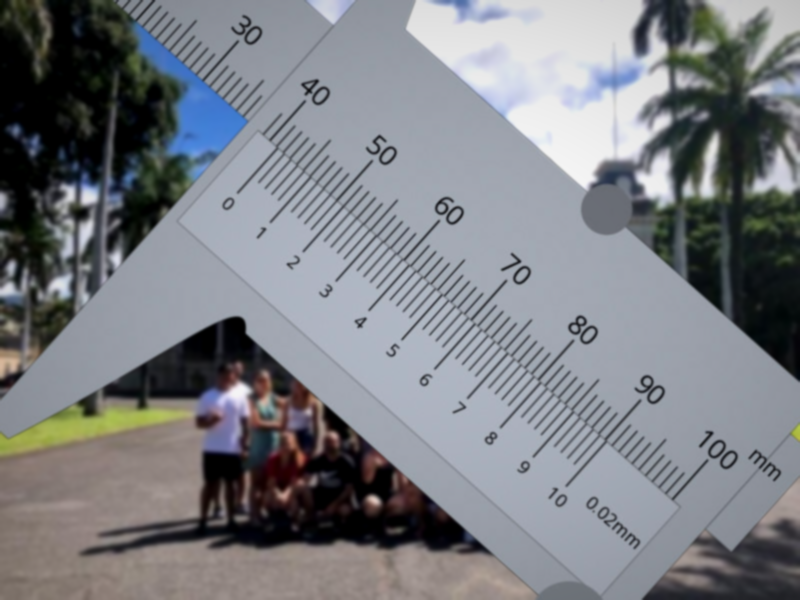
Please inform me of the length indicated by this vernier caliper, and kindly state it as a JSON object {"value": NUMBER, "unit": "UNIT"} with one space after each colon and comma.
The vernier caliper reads {"value": 41.2, "unit": "mm"}
